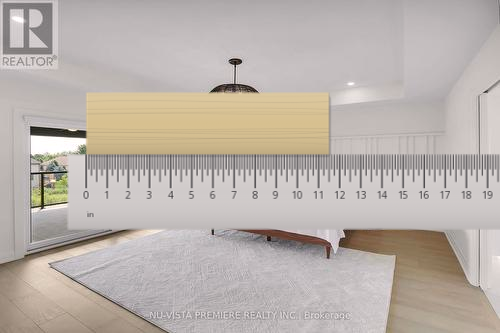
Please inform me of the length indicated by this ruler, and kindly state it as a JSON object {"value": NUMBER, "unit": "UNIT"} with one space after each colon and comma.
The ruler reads {"value": 11.5, "unit": "in"}
